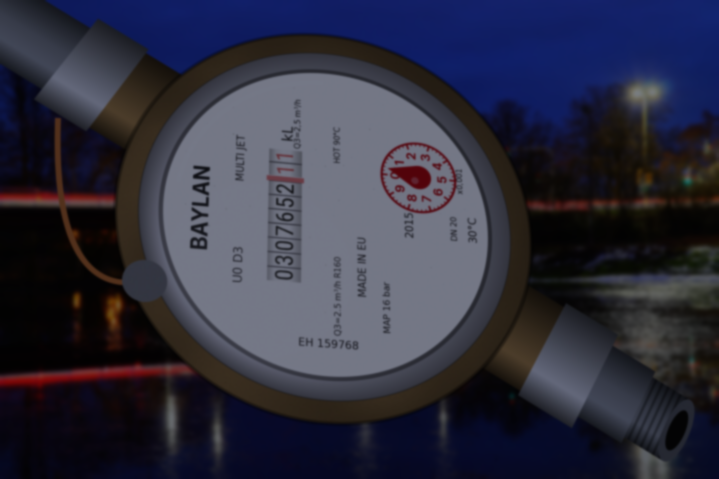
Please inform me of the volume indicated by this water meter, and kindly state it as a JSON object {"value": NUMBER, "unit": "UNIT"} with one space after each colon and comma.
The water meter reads {"value": 307652.110, "unit": "kL"}
